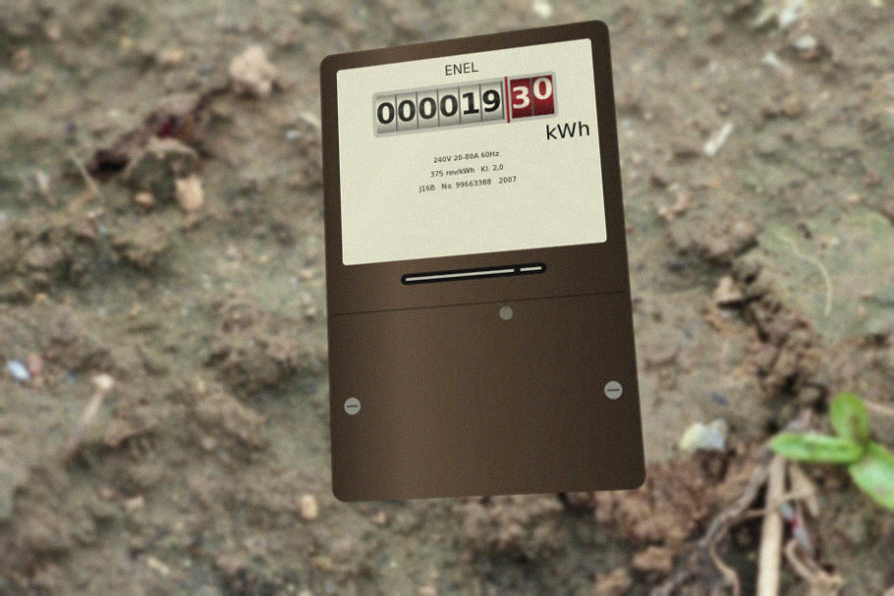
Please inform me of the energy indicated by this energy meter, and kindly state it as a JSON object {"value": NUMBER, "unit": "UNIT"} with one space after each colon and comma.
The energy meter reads {"value": 19.30, "unit": "kWh"}
